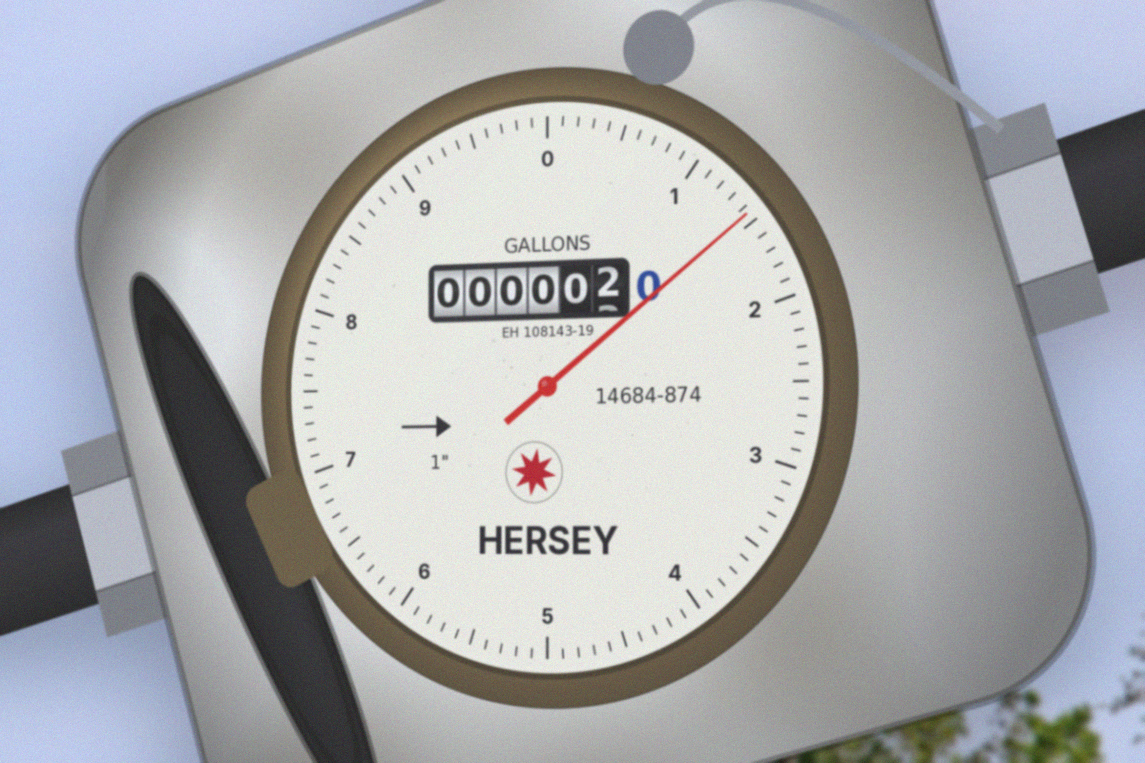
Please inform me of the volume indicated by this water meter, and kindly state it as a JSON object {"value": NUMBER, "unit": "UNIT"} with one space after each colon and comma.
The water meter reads {"value": 21.4, "unit": "gal"}
